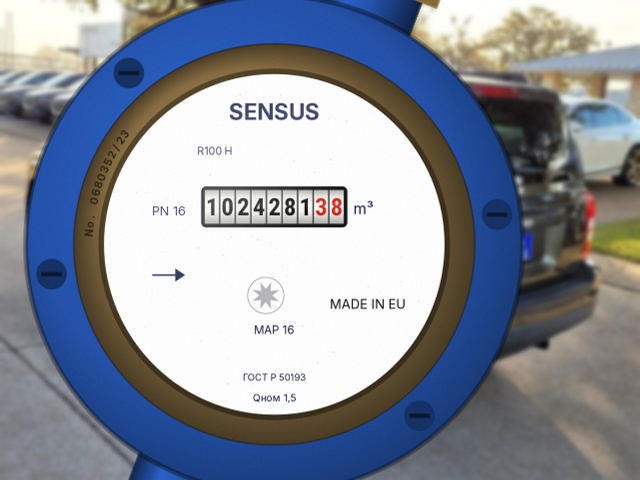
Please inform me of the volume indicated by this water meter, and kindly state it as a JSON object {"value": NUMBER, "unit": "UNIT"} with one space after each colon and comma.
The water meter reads {"value": 1024281.38, "unit": "m³"}
